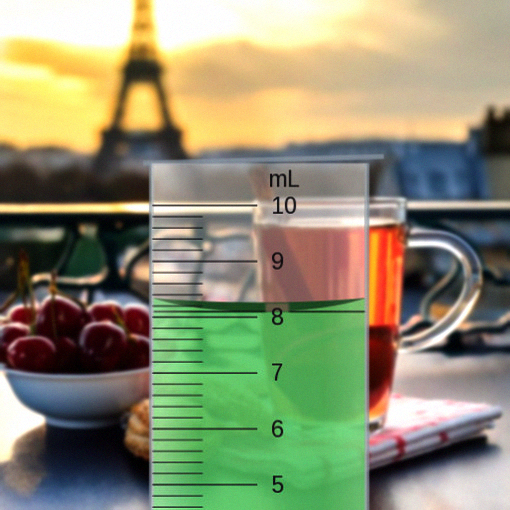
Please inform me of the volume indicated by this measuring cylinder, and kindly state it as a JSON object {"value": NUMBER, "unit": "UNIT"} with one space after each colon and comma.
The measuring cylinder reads {"value": 8.1, "unit": "mL"}
